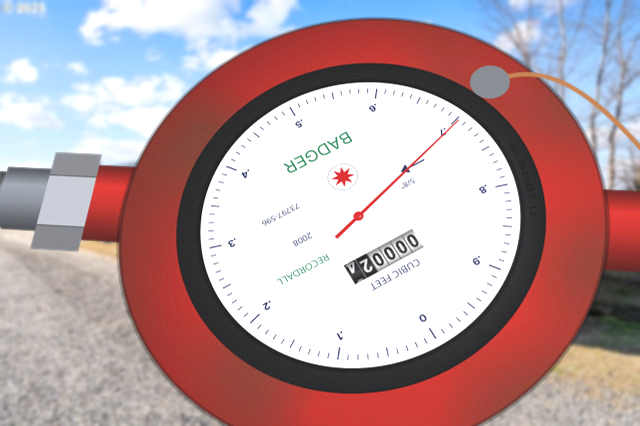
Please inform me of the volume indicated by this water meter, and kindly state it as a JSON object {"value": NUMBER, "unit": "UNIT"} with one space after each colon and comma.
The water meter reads {"value": 23.70, "unit": "ft³"}
